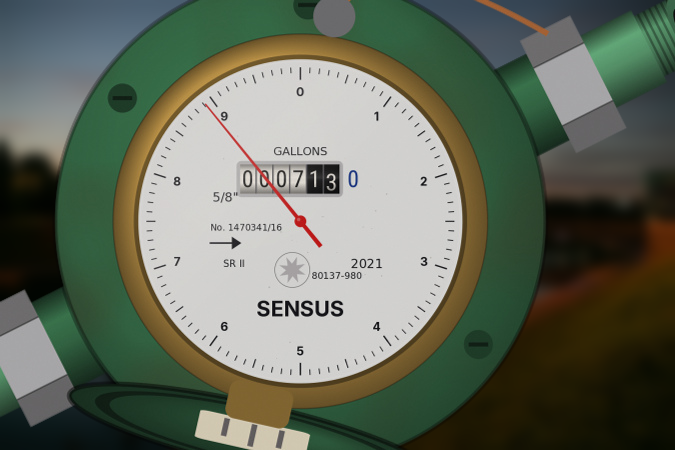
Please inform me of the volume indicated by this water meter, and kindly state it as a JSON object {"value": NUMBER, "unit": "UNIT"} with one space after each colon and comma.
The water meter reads {"value": 7128.9, "unit": "gal"}
